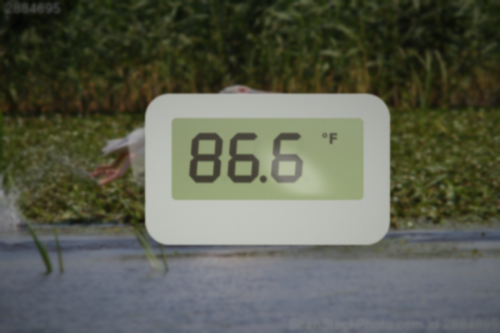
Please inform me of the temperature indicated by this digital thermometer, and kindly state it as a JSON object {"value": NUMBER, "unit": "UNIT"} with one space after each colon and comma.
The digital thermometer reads {"value": 86.6, "unit": "°F"}
